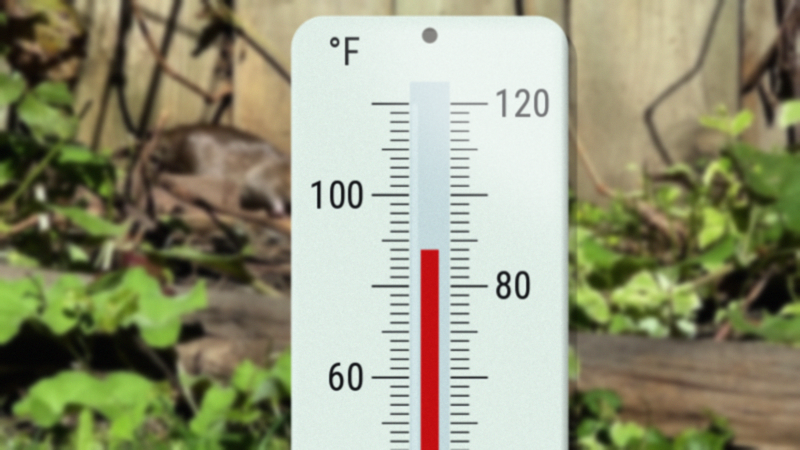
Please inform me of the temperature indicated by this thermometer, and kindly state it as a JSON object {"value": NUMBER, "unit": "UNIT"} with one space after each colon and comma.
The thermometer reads {"value": 88, "unit": "°F"}
